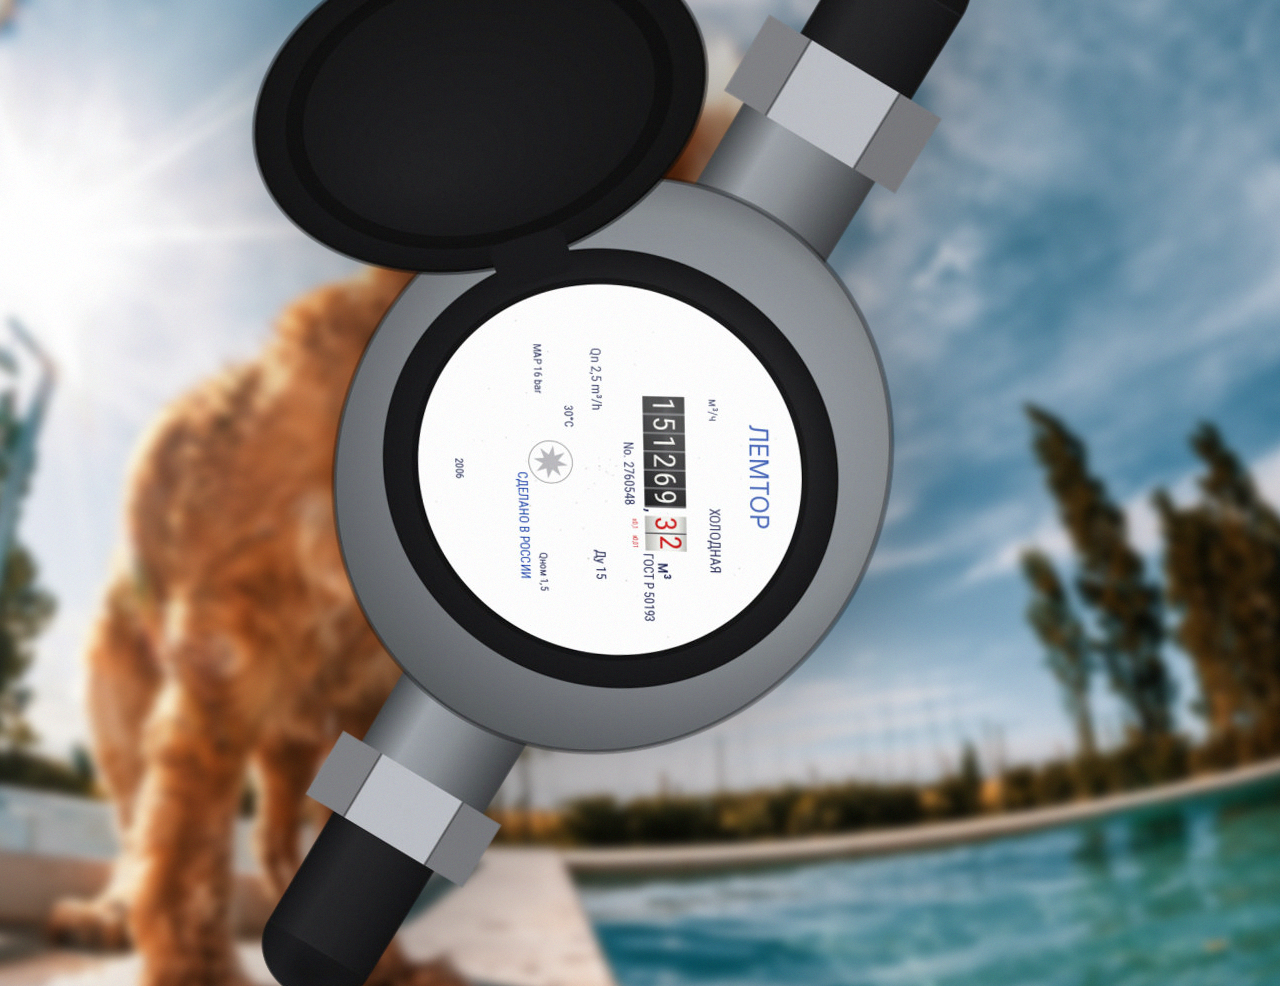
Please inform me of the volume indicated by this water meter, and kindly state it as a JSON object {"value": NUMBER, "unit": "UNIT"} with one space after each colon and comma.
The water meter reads {"value": 151269.32, "unit": "m³"}
